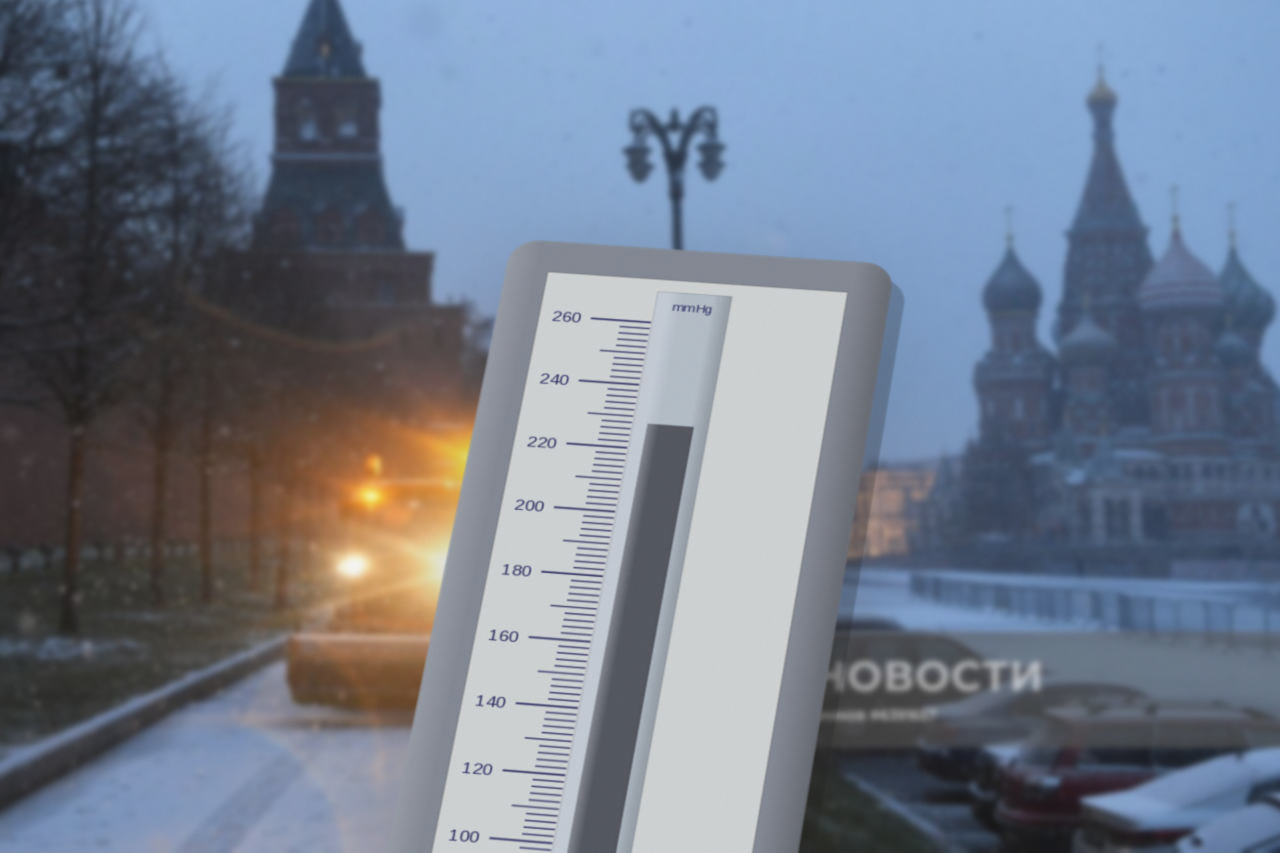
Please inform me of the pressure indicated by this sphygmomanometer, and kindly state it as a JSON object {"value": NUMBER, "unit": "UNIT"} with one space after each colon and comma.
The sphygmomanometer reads {"value": 228, "unit": "mmHg"}
